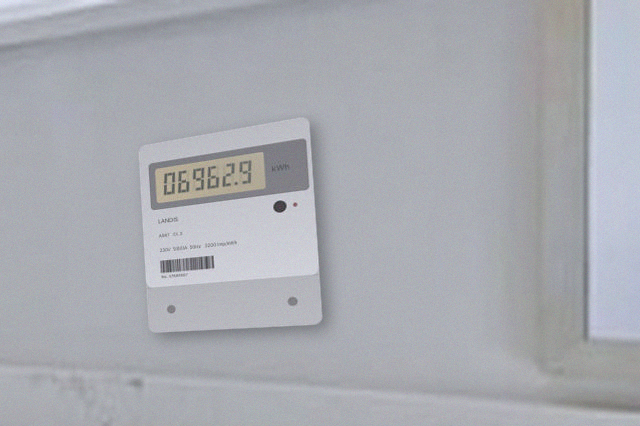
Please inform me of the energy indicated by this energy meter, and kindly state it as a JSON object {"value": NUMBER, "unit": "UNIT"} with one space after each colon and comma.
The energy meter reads {"value": 6962.9, "unit": "kWh"}
